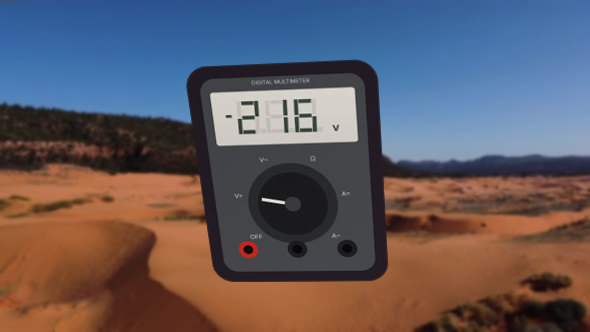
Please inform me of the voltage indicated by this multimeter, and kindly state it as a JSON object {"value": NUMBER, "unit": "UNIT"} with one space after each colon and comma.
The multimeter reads {"value": -216, "unit": "V"}
